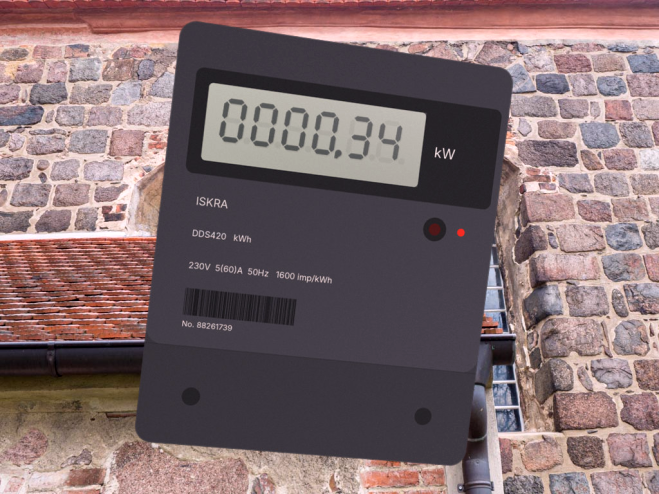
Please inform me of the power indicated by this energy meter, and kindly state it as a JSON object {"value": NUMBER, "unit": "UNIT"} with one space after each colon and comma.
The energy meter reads {"value": 0.34, "unit": "kW"}
